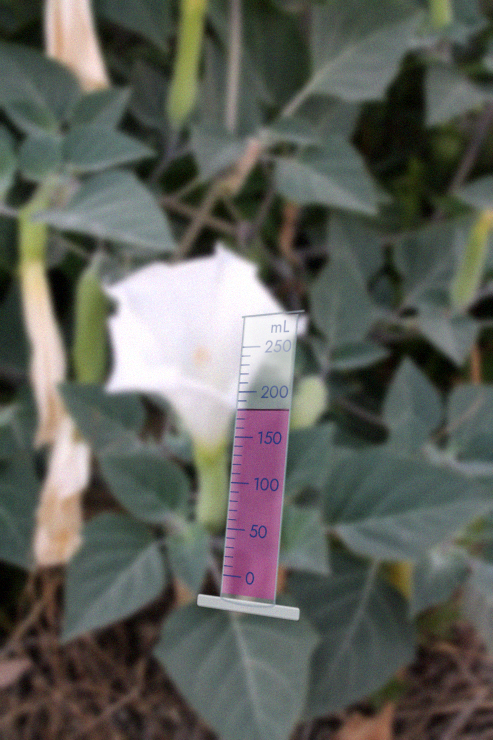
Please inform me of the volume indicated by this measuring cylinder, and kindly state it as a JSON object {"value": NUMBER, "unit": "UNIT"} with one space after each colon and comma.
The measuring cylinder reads {"value": 180, "unit": "mL"}
